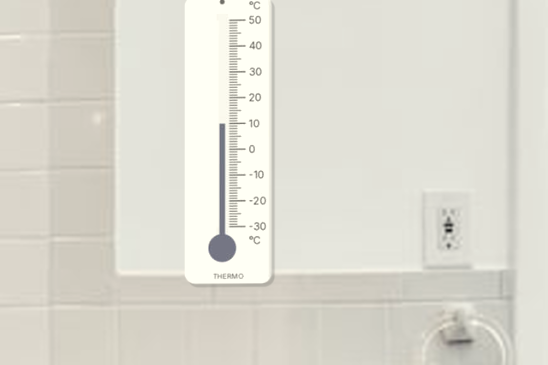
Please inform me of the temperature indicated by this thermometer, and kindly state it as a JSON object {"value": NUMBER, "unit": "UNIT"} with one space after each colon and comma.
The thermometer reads {"value": 10, "unit": "°C"}
